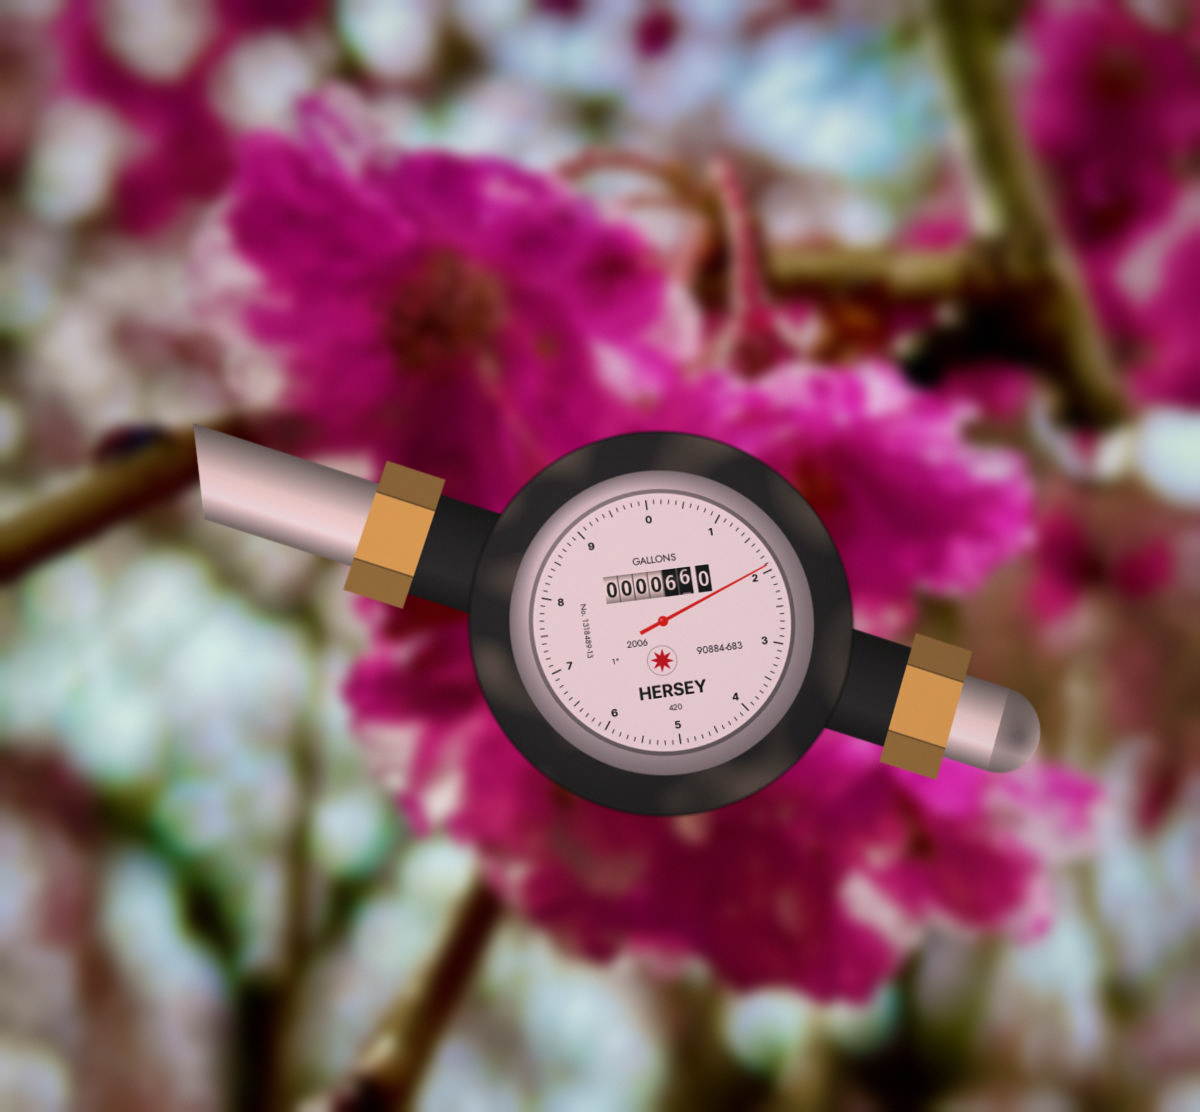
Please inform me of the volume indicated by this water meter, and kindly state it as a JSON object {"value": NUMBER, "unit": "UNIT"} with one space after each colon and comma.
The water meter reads {"value": 661.9, "unit": "gal"}
